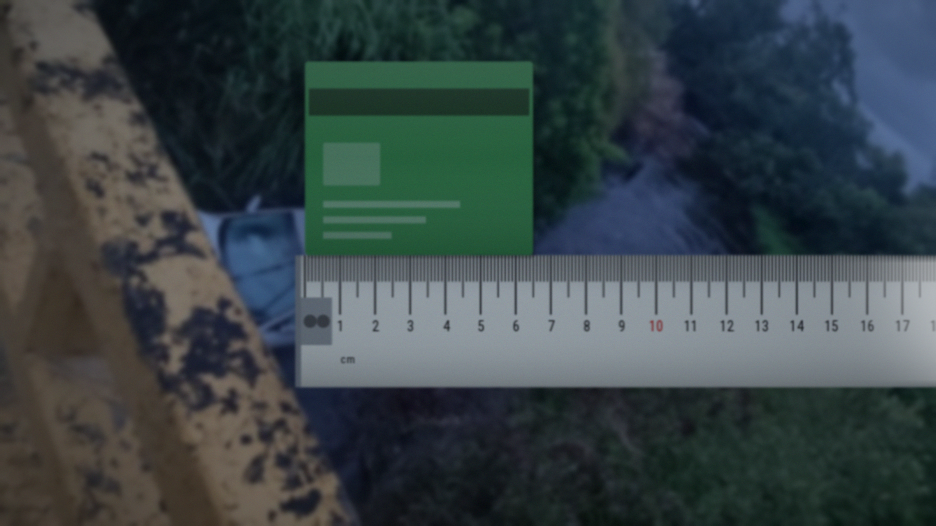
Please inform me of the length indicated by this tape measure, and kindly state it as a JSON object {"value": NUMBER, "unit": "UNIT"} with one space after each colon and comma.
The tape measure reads {"value": 6.5, "unit": "cm"}
